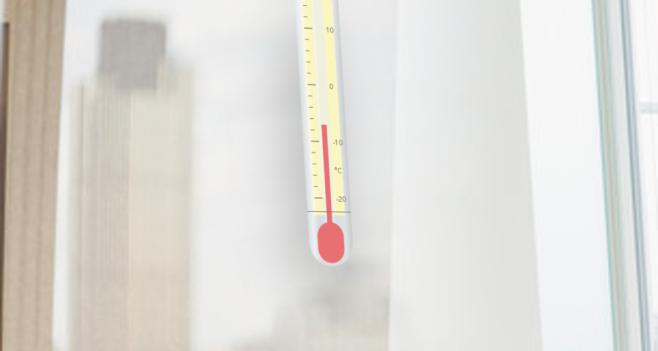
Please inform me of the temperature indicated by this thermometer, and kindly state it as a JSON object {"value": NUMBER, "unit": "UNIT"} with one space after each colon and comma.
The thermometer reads {"value": -7, "unit": "°C"}
